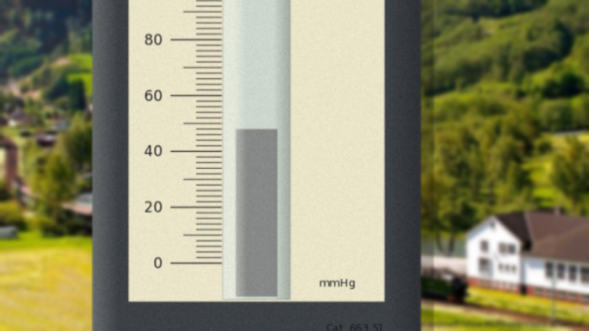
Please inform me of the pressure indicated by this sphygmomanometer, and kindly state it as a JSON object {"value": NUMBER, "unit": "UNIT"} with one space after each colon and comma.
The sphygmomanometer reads {"value": 48, "unit": "mmHg"}
